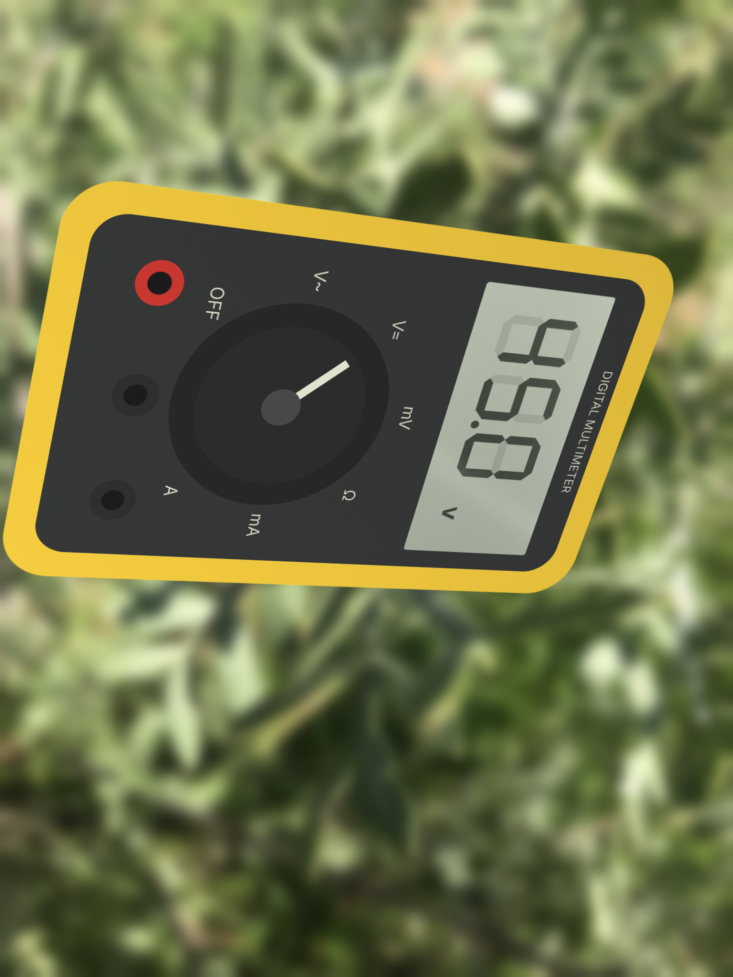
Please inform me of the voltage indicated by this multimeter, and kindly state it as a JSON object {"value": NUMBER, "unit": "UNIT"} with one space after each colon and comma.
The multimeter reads {"value": 45.0, "unit": "V"}
